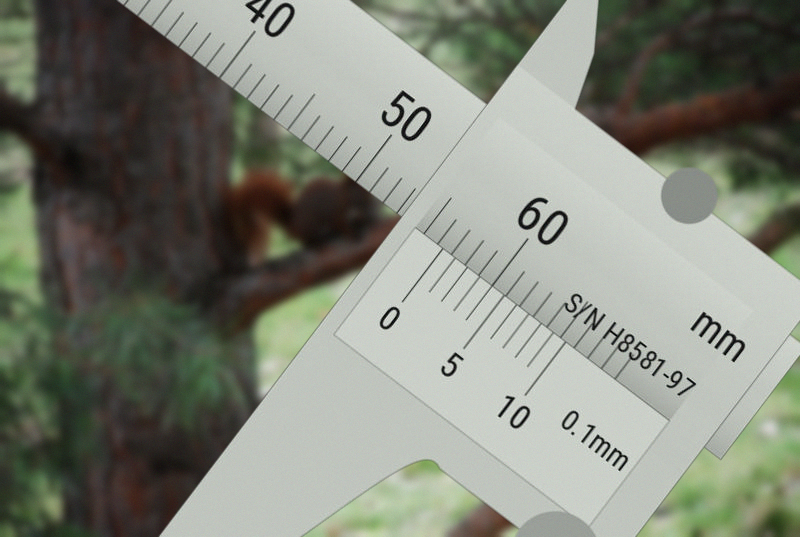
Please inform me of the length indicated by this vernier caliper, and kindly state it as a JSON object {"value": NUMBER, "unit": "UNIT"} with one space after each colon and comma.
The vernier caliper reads {"value": 56.4, "unit": "mm"}
